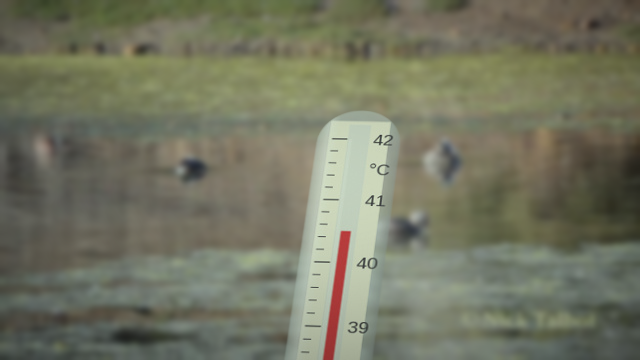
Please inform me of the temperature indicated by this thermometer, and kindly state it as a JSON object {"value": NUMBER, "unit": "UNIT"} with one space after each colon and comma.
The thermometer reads {"value": 40.5, "unit": "°C"}
